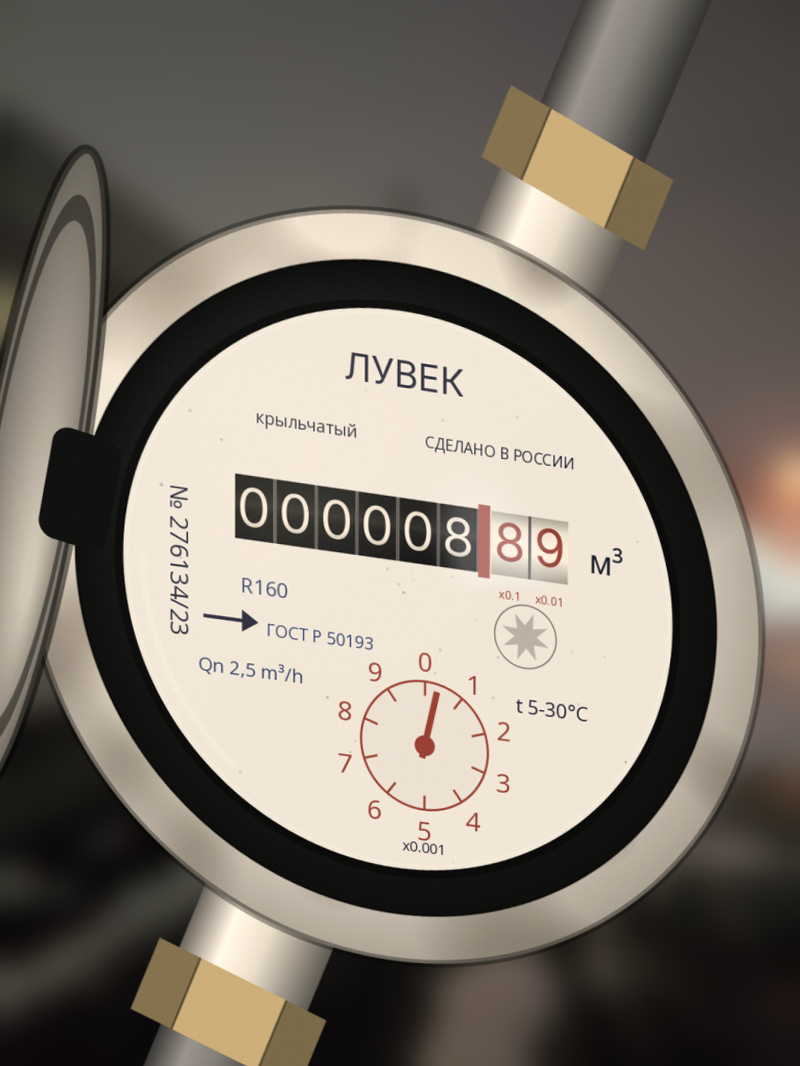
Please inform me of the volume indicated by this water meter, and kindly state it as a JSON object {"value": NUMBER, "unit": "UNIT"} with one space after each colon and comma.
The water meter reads {"value": 8.890, "unit": "m³"}
